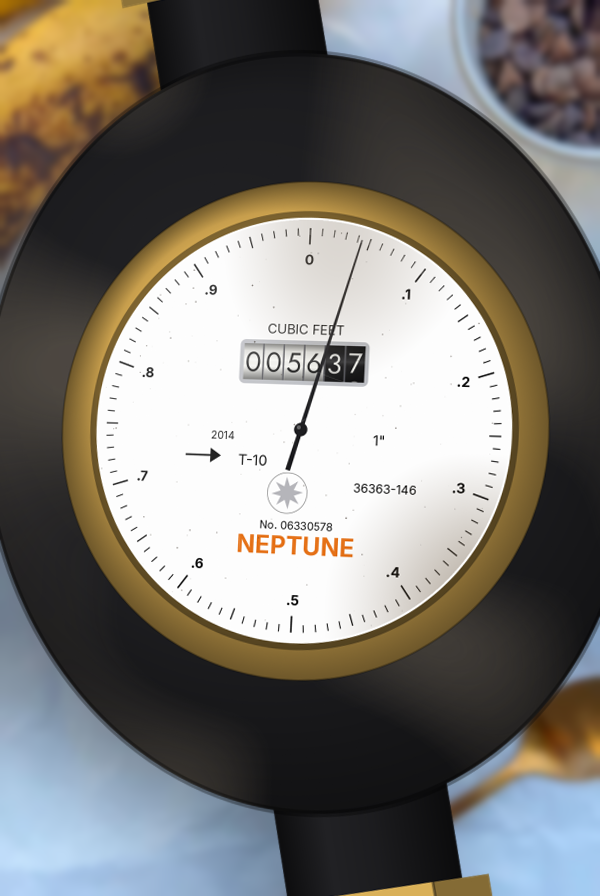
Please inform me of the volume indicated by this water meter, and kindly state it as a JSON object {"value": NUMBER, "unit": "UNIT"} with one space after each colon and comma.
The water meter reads {"value": 5637.04, "unit": "ft³"}
